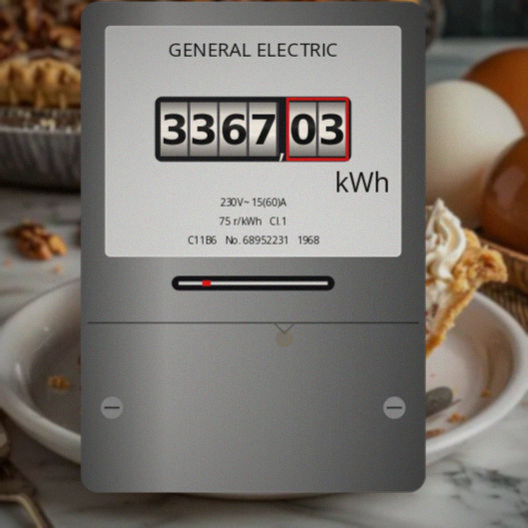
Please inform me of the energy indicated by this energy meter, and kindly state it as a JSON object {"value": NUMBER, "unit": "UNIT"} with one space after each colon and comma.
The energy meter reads {"value": 3367.03, "unit": "kWh"}
